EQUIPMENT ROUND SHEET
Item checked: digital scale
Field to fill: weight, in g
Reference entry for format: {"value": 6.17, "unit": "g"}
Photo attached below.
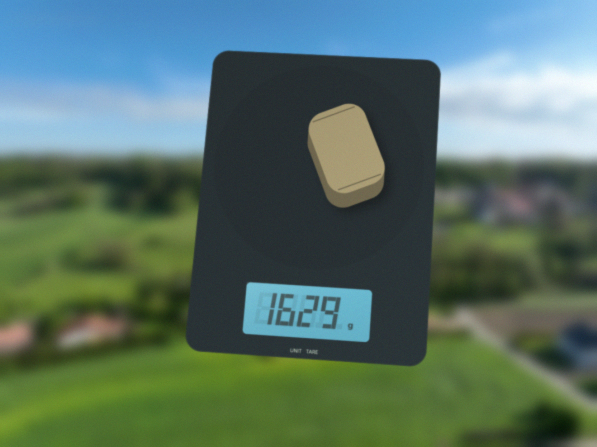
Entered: {"value": 1629, "unit": "g"}
